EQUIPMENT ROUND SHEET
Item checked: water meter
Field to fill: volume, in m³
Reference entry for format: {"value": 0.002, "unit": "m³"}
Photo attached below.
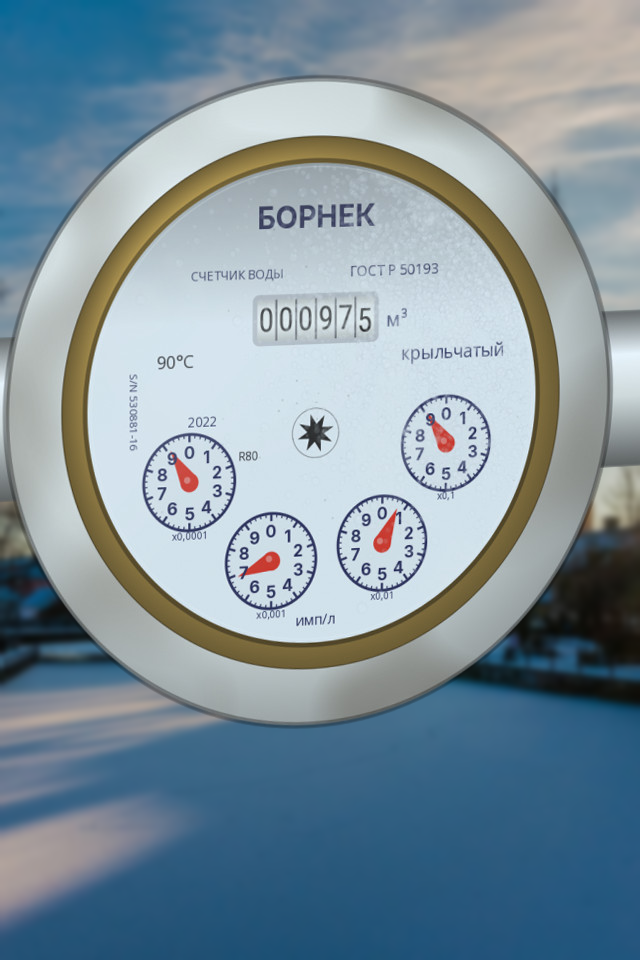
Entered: {"value": 974.9069, "unit": "m³"}
